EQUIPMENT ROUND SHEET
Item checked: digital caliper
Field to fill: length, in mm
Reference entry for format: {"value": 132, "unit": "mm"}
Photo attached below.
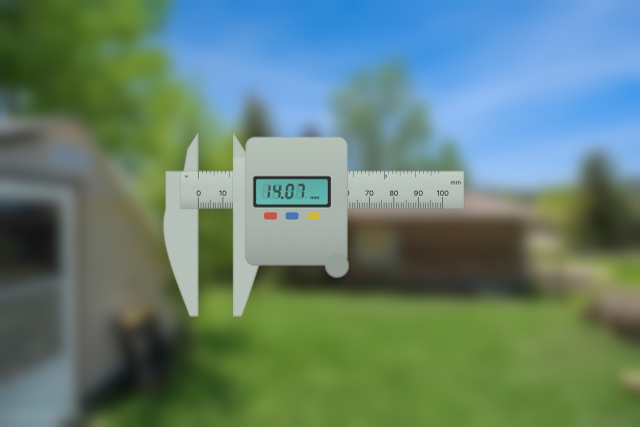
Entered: {"value": 14.07, "unit": "mm"}
